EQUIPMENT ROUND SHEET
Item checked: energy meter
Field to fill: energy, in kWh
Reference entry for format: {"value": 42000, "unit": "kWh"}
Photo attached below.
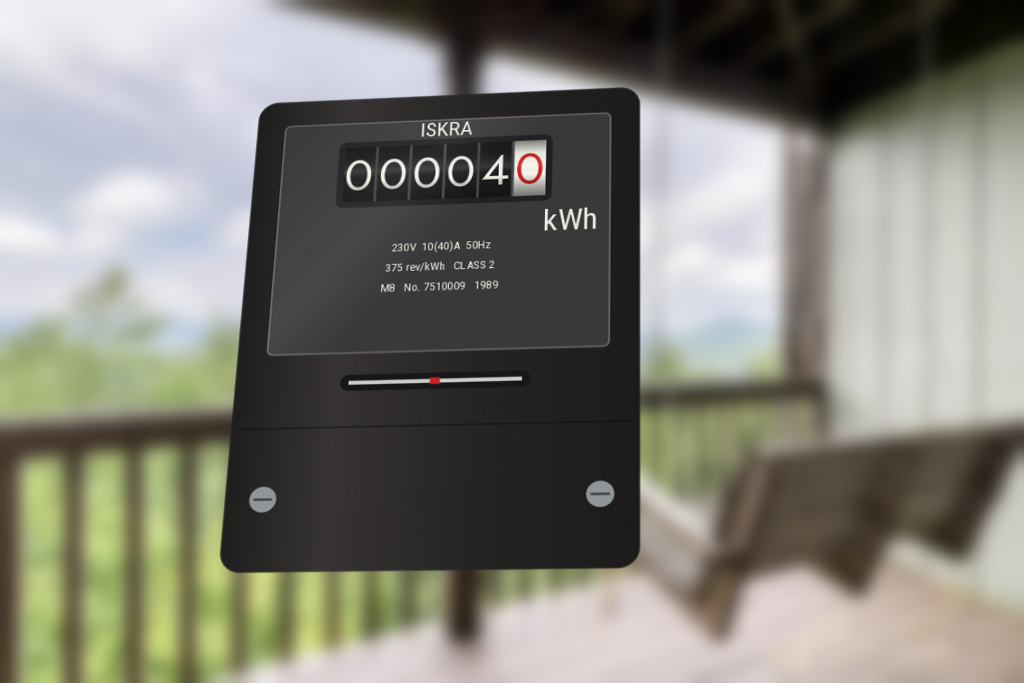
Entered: {"value": 4.0, "unit": "kWh"}
